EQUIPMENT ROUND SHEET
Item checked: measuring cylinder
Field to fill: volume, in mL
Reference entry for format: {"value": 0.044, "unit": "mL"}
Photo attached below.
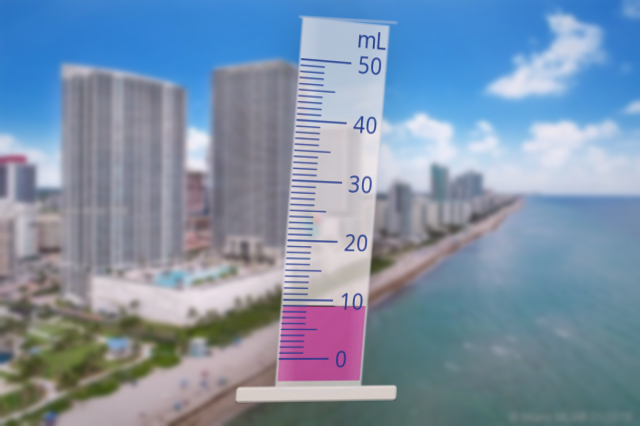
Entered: {"value": 9, "unit": "mL"}
